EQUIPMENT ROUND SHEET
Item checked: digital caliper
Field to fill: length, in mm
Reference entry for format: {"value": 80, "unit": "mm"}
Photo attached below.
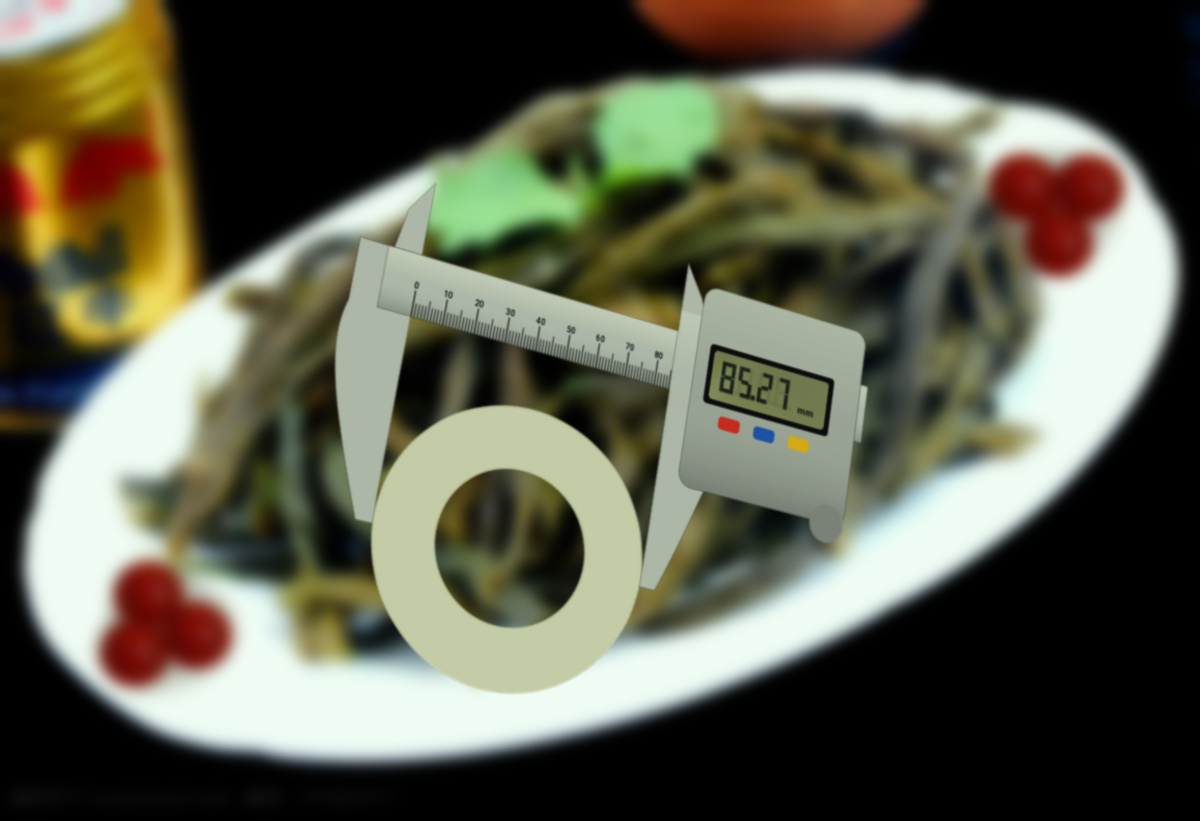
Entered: {"value": 85.27, "unit": "mm"}
